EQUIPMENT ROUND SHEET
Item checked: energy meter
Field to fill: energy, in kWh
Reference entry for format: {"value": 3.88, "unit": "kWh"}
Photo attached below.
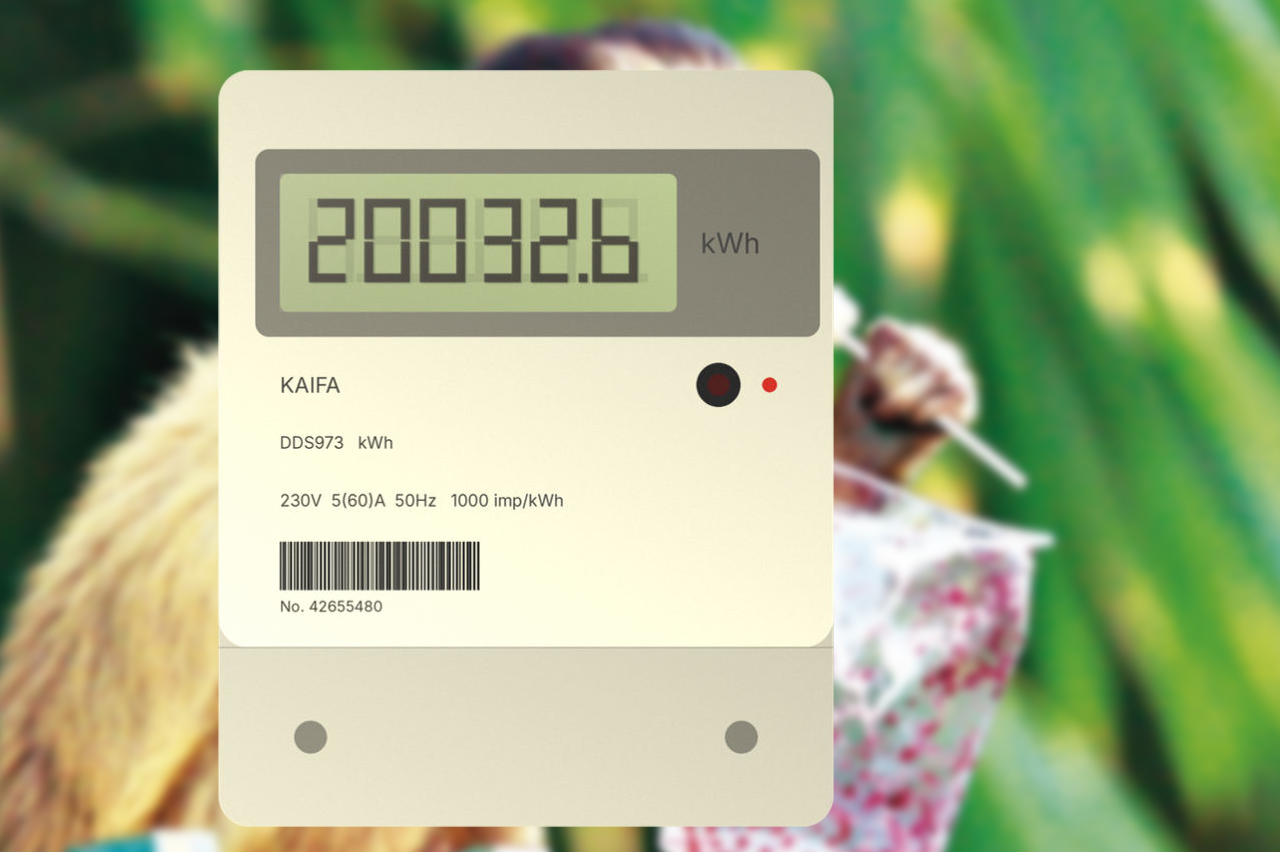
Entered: {"value": 20032.6, "unit": "kWh"}
